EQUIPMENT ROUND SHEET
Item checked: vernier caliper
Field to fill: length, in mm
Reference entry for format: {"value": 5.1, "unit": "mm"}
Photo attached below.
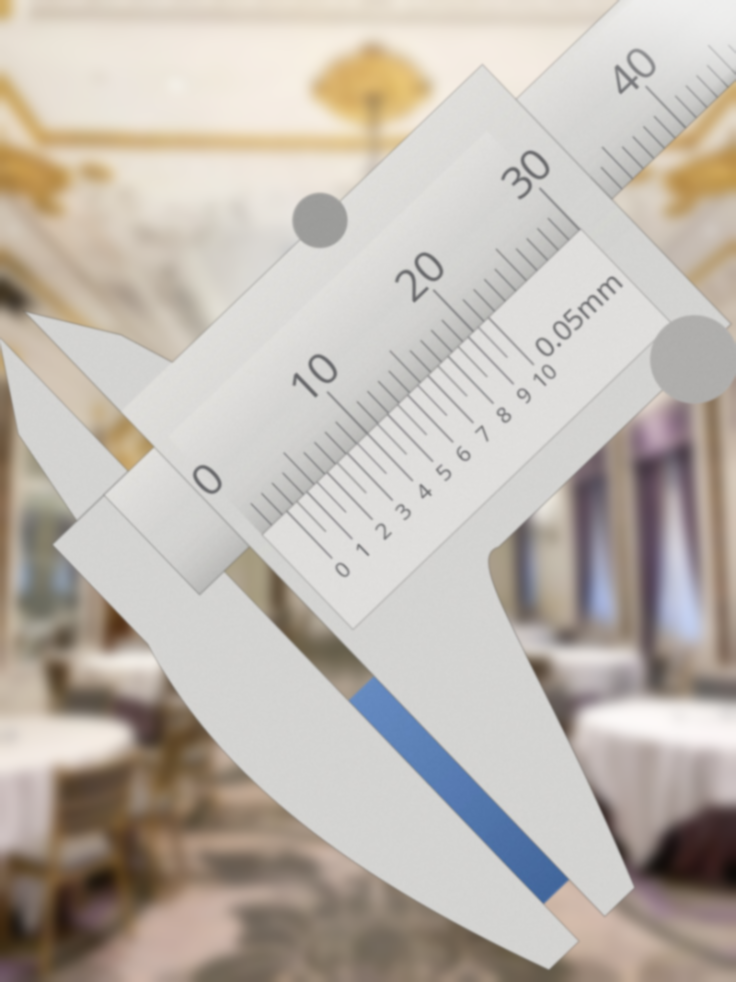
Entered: {"value": 2.4, "unit": "mm"}
